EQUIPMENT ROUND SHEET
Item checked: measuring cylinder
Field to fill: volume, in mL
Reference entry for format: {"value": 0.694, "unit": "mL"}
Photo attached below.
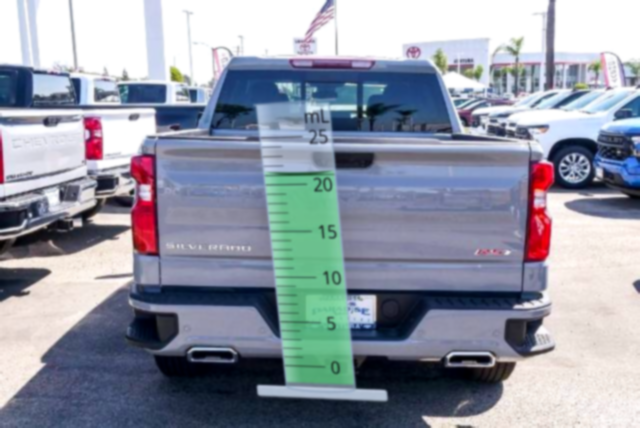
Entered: {"value": 21, "unit": "mL"}
